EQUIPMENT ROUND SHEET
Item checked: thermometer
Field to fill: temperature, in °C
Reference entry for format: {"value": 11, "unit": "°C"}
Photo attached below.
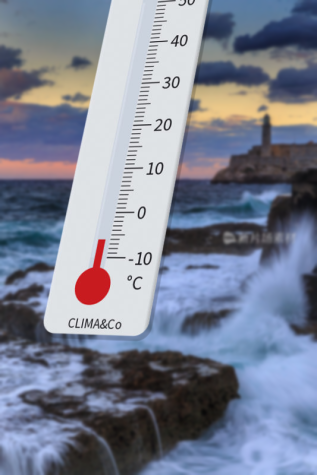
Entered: {"value": -6, "unit": "°C"}
